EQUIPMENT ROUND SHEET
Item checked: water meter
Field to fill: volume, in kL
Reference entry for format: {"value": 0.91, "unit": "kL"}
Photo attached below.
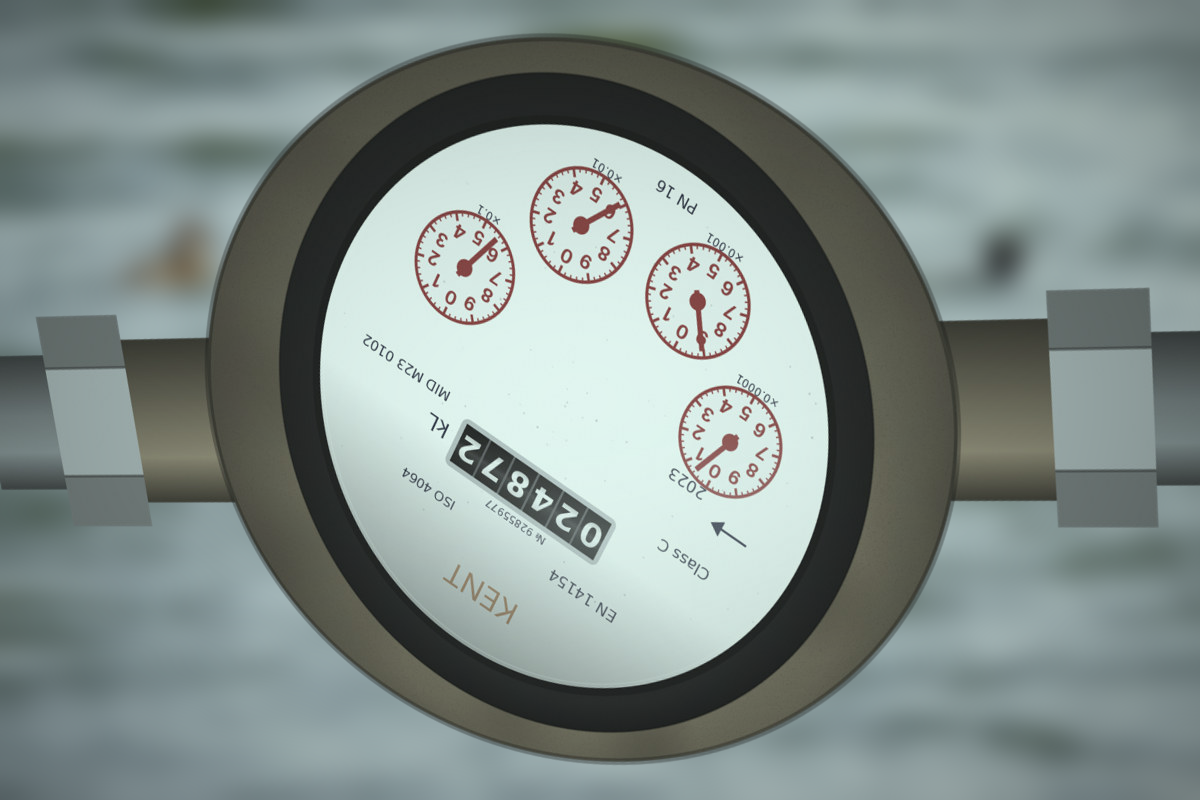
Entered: {"value": 24872.5590, "unit": "kL"}
